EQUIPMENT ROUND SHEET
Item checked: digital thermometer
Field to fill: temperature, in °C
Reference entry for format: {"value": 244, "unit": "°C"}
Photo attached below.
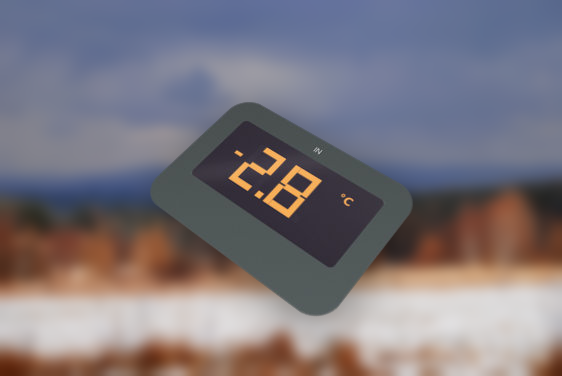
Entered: {"value": -2.8, "unit": "°C"}
